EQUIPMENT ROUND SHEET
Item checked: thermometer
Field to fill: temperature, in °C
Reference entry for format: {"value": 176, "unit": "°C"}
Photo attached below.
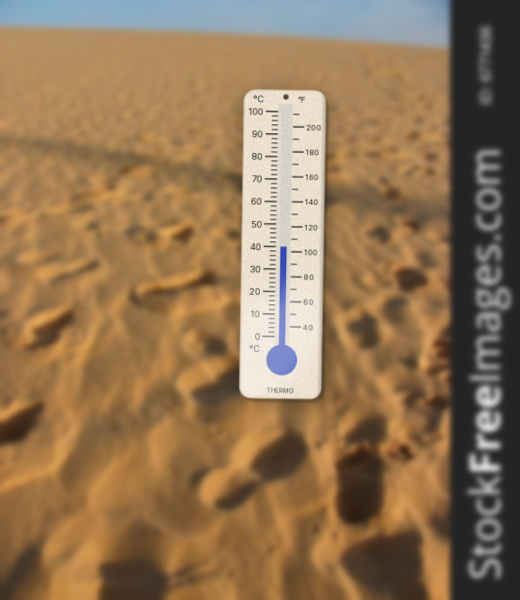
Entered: {"value": 40, "unit": "°C"}
